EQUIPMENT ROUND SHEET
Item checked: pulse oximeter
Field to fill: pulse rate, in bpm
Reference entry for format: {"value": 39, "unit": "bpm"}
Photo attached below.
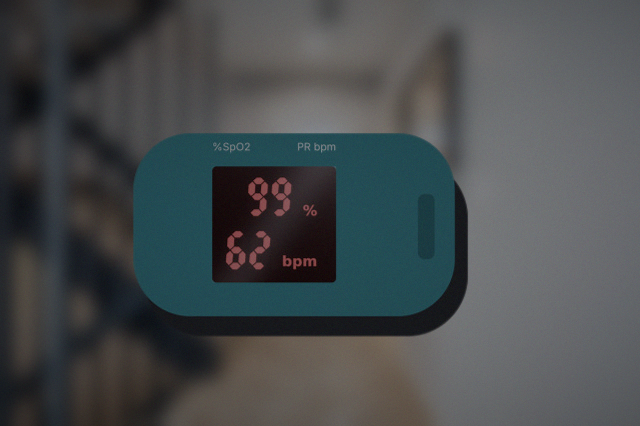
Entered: {"value": 62, "unit": "bpm"}
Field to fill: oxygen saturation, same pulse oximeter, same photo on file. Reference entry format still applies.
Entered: {"value": 99, "unit": "%"}
